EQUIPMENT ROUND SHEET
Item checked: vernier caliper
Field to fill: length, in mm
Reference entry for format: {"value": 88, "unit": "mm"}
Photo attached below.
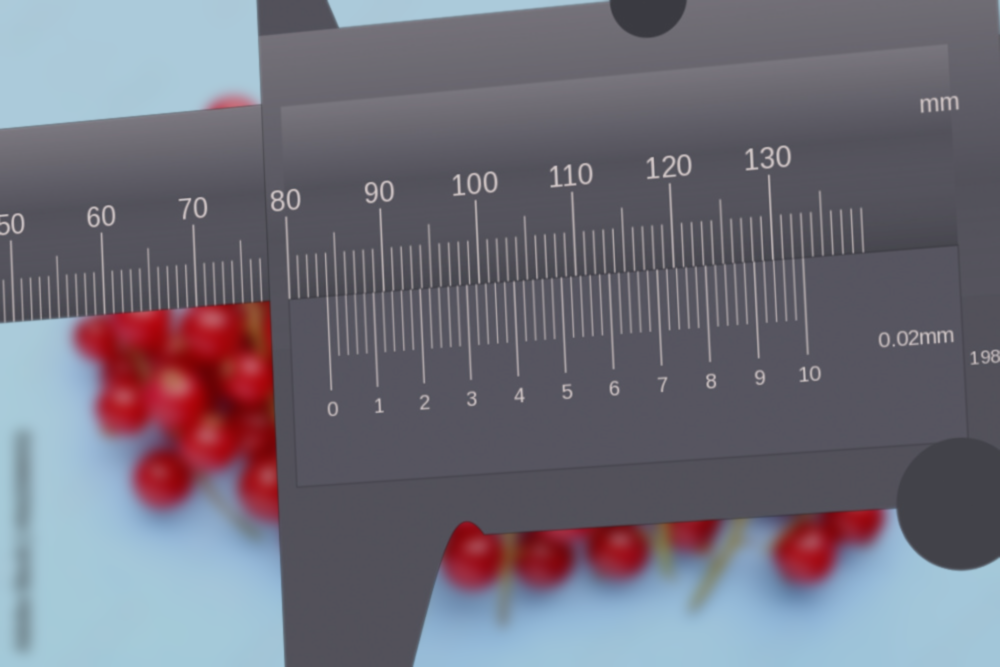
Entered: {"value": 84.0, "unit": "mm"}
